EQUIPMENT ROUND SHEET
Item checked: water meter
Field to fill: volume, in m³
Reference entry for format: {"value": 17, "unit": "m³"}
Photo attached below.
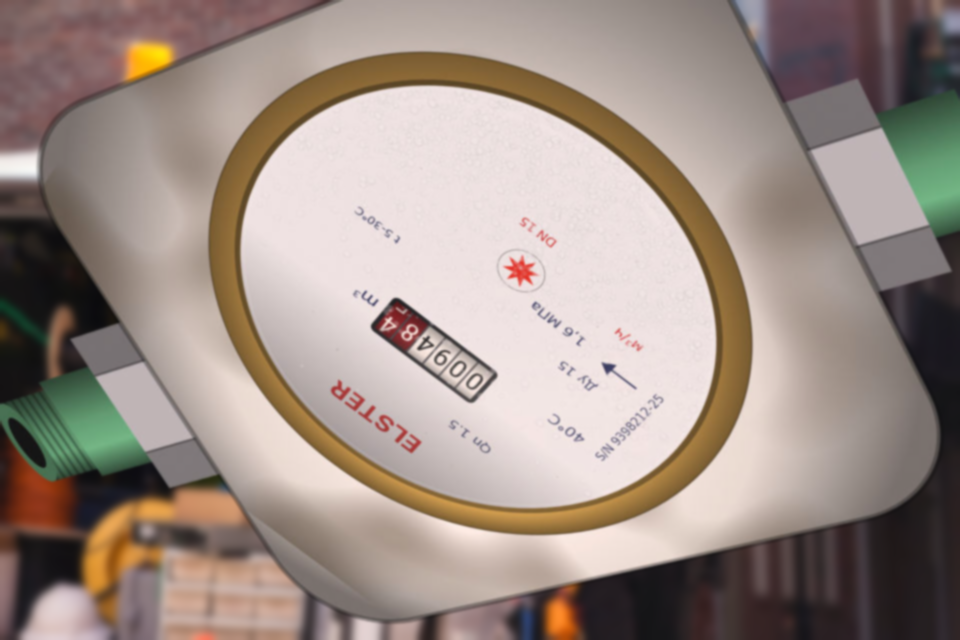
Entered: {"value": 94.84, "unit": "m³"}
